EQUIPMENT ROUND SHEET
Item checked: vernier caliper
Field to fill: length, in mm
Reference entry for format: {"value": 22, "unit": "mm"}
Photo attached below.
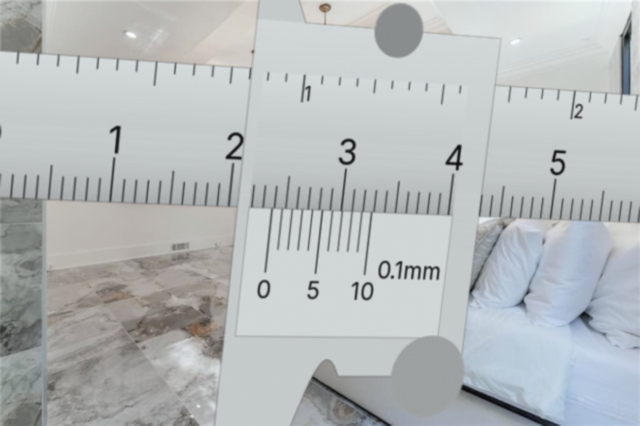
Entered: {"value": 23.8, "unit": "mm"}
